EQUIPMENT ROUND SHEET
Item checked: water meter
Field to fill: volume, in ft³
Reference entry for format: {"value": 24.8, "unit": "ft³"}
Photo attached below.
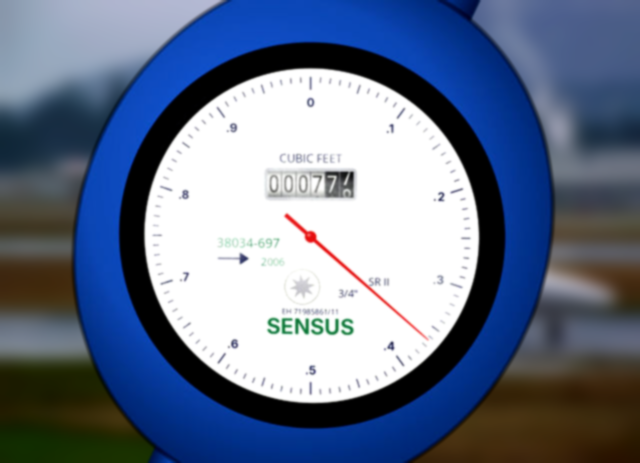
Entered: {"value": 777.36, "unit": "ft³"}
